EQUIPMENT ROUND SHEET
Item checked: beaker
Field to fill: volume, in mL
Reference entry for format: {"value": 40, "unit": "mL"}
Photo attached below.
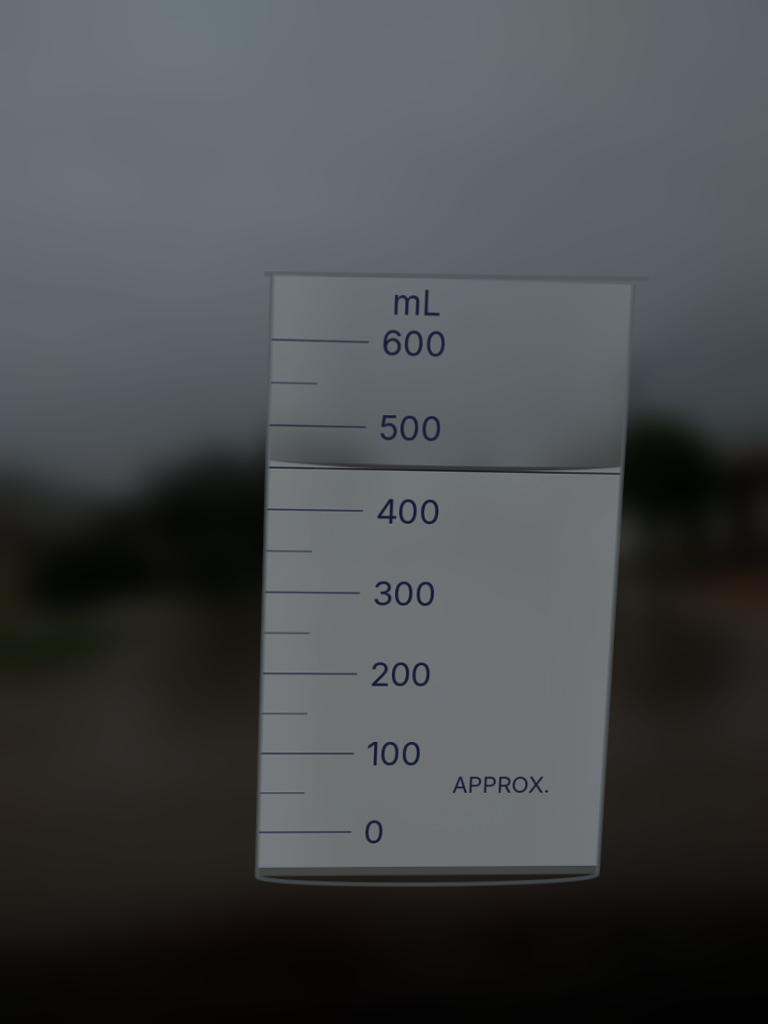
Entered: {"value": 450, "unit": "mL"}
